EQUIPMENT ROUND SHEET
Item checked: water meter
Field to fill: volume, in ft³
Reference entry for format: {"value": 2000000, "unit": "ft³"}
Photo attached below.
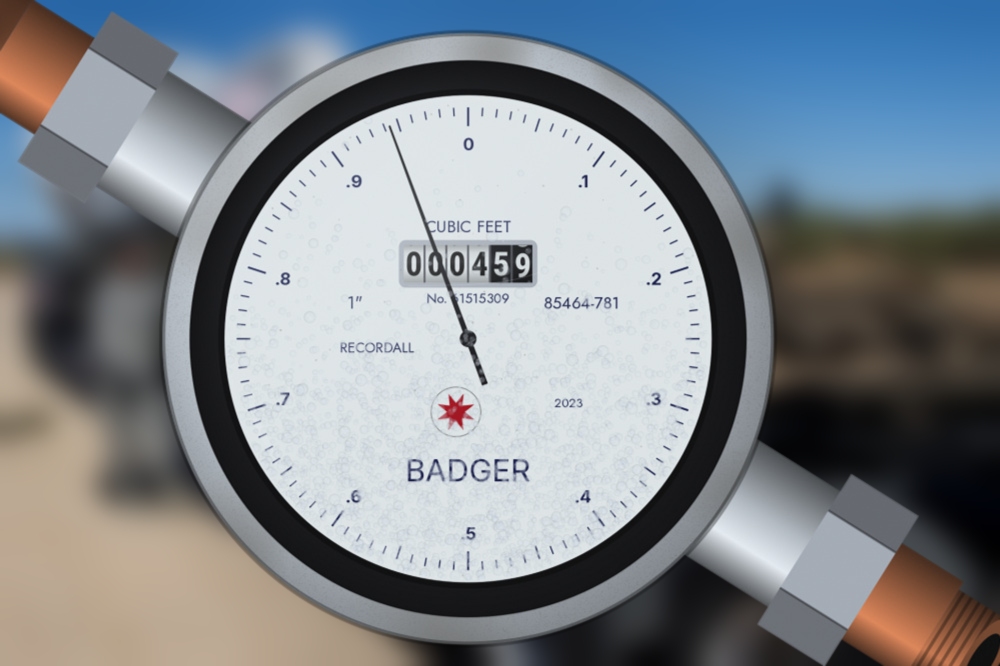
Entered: {"value": 458.94, "unit": "ft³"}
